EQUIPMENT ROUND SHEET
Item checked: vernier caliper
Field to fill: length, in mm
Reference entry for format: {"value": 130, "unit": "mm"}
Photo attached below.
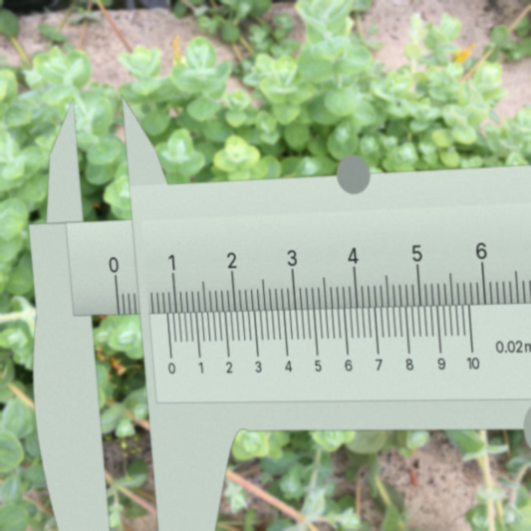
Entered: {"value": 8.5, "unit": "mm"}
